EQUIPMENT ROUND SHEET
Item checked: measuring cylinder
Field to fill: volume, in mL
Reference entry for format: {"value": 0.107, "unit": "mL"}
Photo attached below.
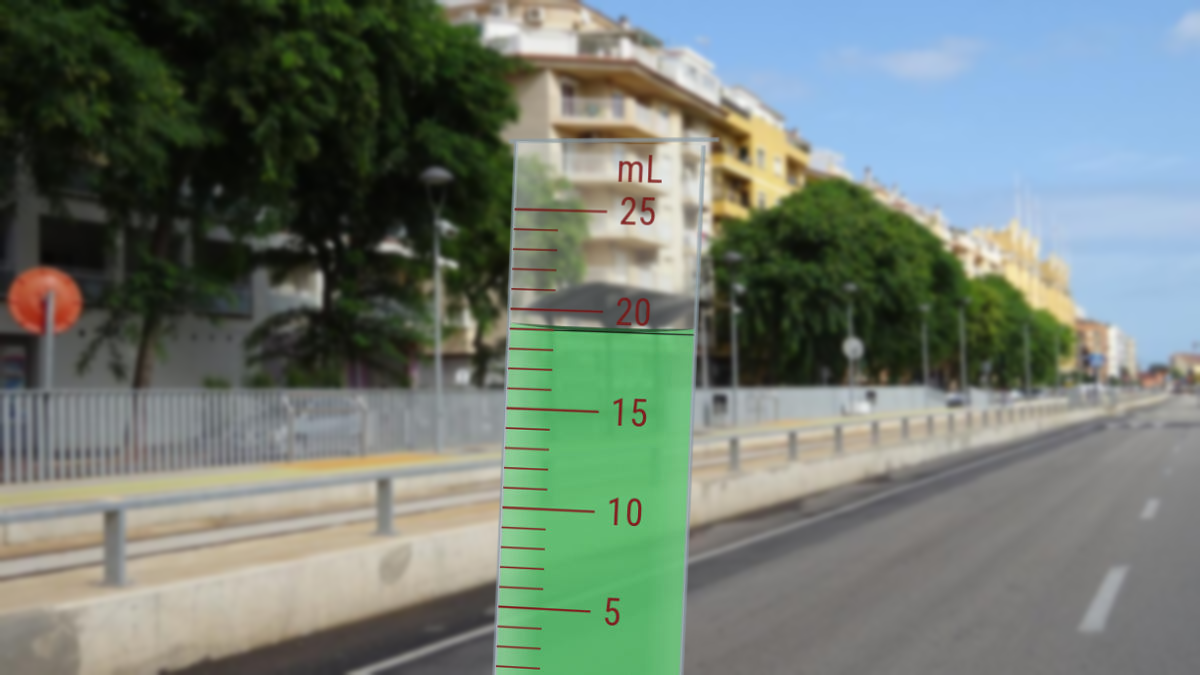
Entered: {"value": 19, "unit": "mL"}
